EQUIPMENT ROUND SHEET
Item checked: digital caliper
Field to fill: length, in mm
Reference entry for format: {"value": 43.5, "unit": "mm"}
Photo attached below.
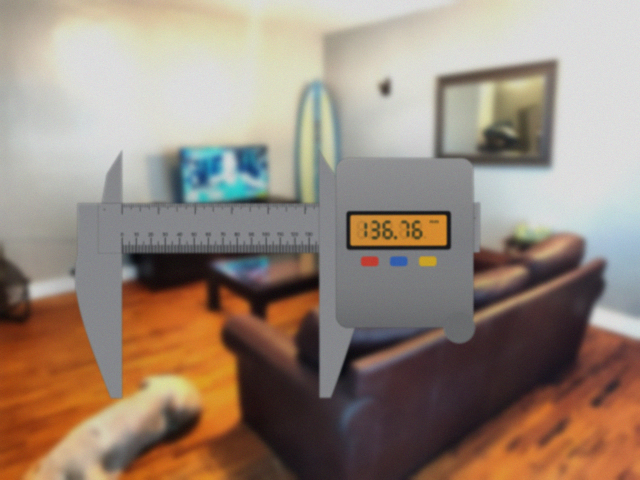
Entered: {"value": 136.76, "unit": "mm"}
